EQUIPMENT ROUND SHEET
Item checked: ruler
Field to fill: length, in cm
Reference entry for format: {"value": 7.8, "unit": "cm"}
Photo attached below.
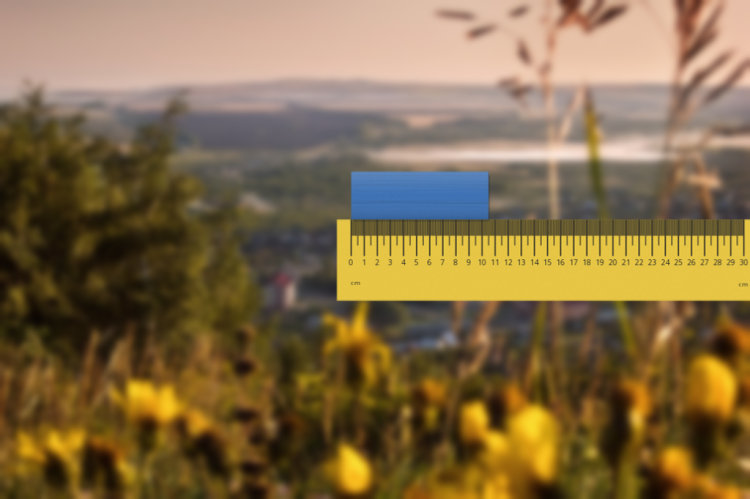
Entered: {"value": 10.5, "unit": "cm"}
